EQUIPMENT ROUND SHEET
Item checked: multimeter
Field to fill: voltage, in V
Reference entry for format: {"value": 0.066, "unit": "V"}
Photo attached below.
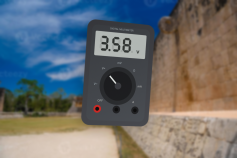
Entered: {"value": 3.58, "unit": "V"}
